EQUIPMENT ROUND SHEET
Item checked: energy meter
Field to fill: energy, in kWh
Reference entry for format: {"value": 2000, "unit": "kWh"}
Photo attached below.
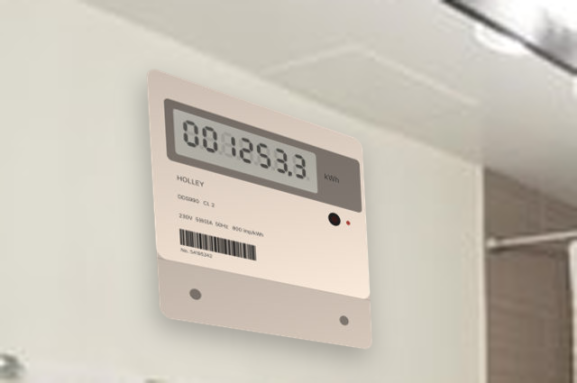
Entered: {"value": 1253.3, "unit": "kWh"}
